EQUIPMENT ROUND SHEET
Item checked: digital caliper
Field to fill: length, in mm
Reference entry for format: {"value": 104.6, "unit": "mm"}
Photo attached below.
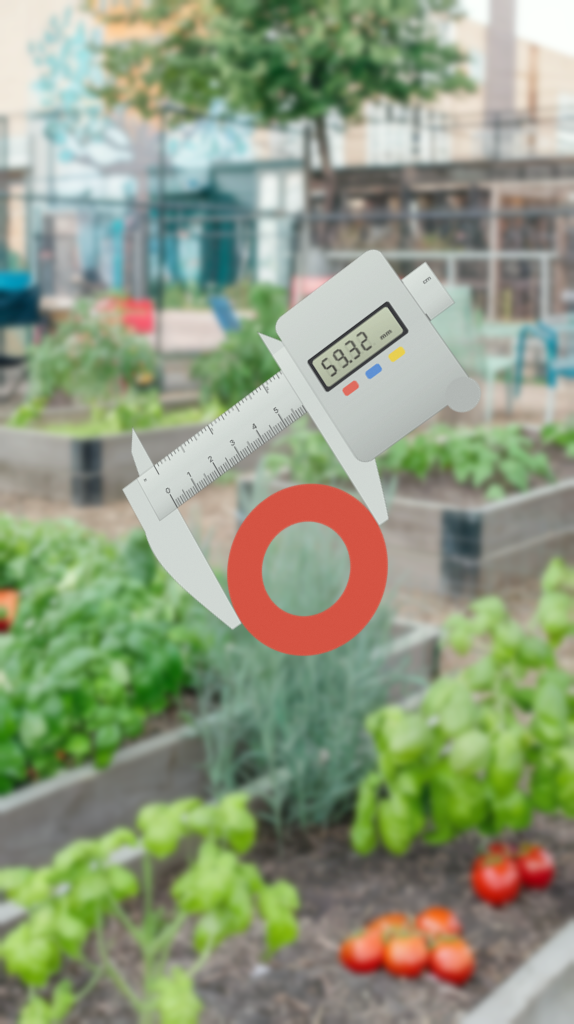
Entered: {"value": 59.32, "unit": "mm"}
